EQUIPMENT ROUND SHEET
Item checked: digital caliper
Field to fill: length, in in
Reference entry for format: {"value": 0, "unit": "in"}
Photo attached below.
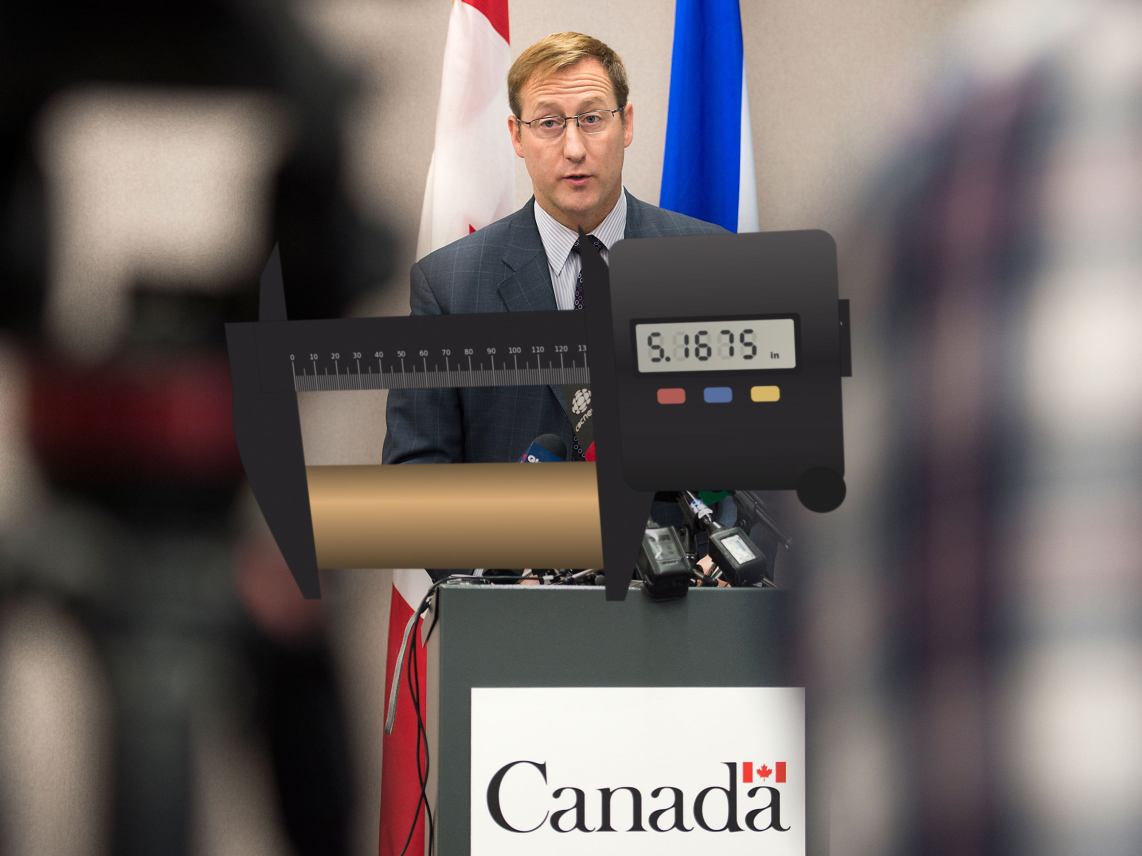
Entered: {"value": 5.1675, "unit": "in"}
